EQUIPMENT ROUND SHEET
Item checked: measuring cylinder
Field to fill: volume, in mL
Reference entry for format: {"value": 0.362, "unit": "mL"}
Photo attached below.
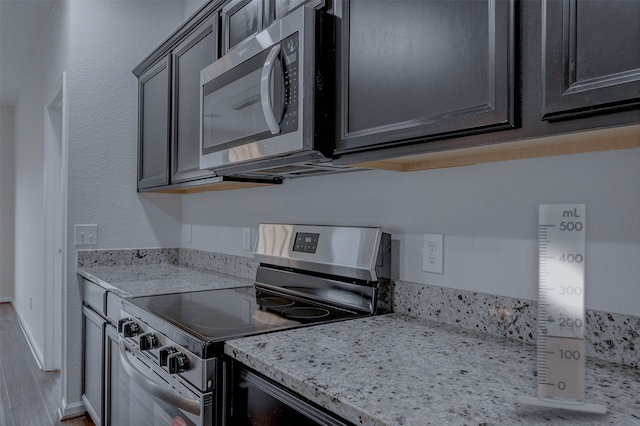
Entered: {"value": 150, "unit": "mL"}
